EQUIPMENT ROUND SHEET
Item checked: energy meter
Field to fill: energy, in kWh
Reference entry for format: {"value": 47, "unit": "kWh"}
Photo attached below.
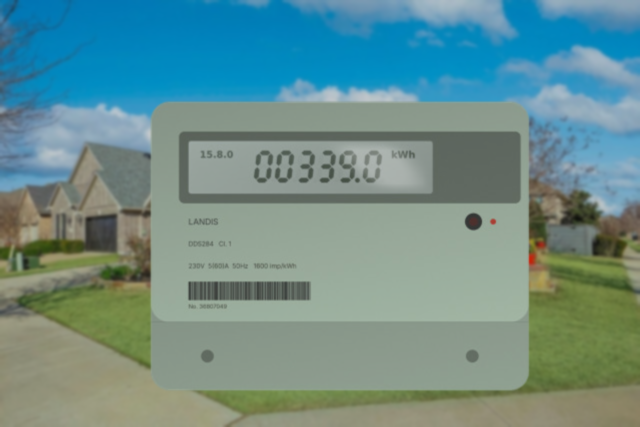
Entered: {"value": 339.0, "unit": "kWh"}
